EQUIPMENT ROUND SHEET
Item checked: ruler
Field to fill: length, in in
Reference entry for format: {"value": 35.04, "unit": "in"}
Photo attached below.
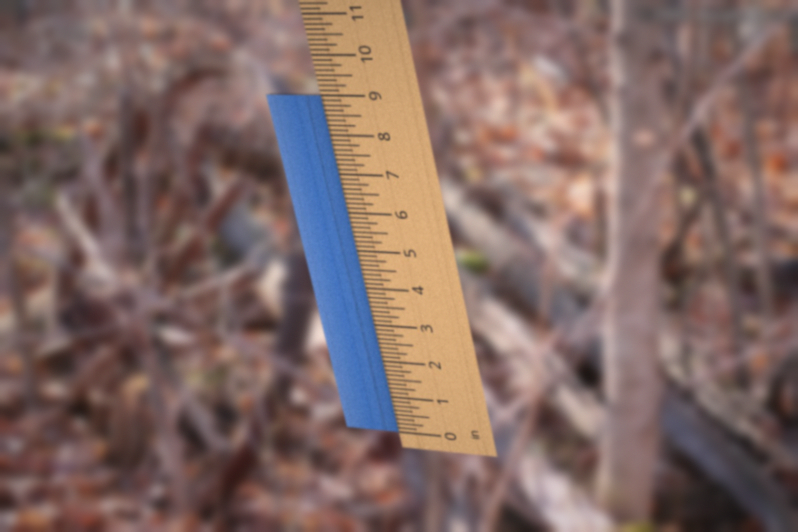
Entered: {"value": 9, "unit": "in"}
